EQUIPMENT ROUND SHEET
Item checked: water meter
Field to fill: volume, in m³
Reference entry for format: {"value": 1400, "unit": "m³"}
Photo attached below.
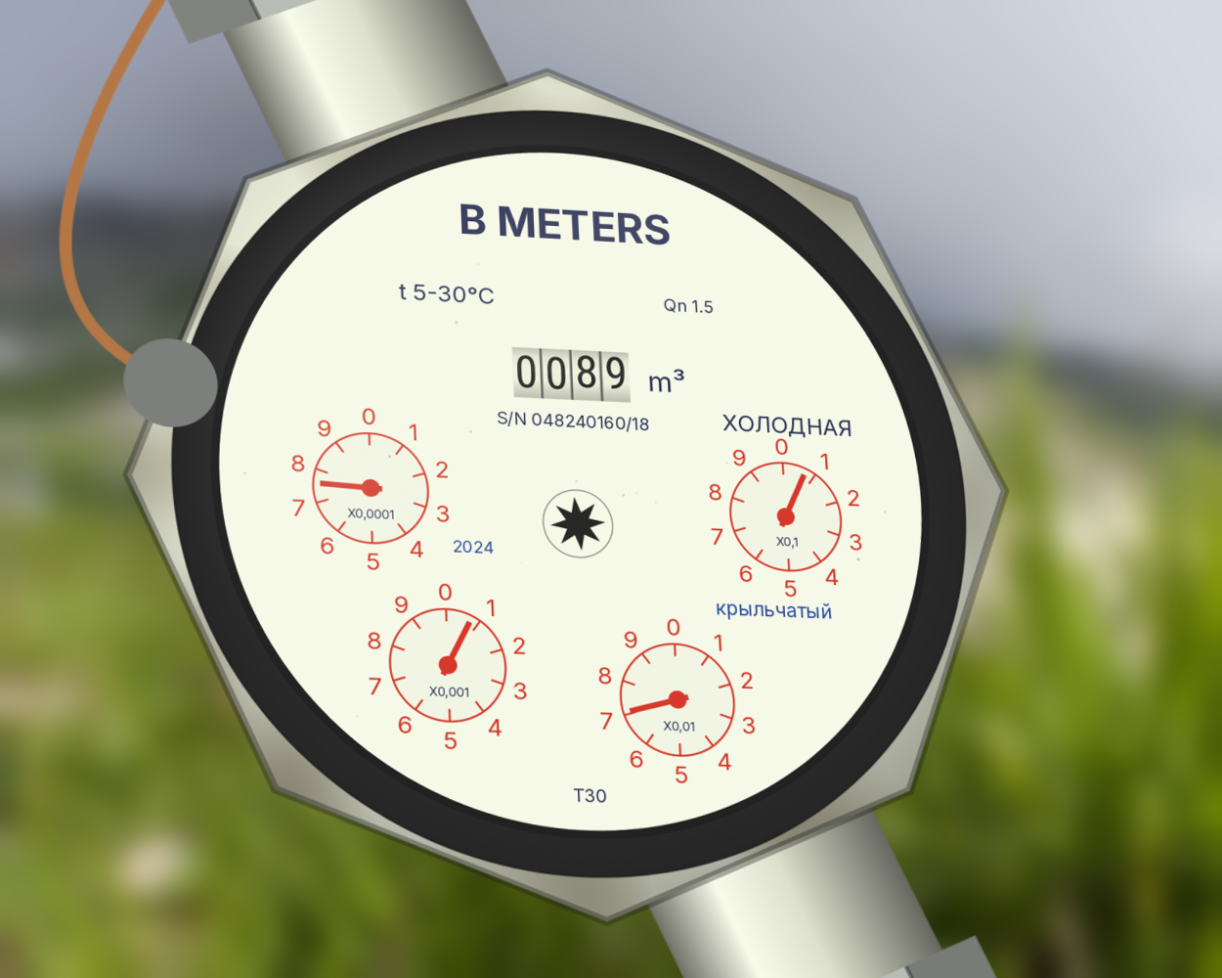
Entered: {"value": 89.0707, "unit": "m³"}
